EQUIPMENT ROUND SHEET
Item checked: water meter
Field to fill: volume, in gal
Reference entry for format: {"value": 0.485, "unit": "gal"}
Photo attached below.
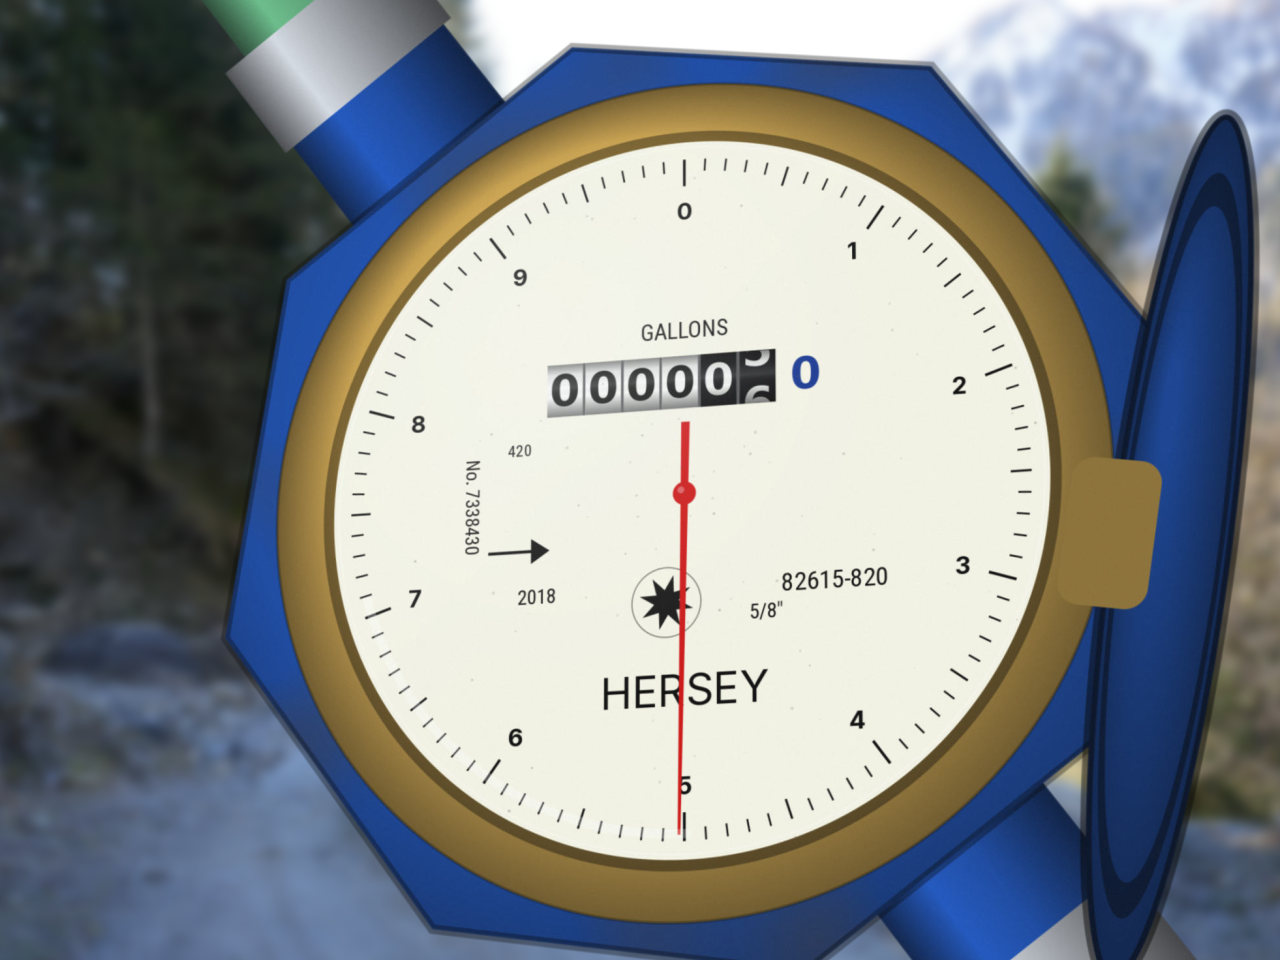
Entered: {"value": 55.0, "unit": "gal"}
